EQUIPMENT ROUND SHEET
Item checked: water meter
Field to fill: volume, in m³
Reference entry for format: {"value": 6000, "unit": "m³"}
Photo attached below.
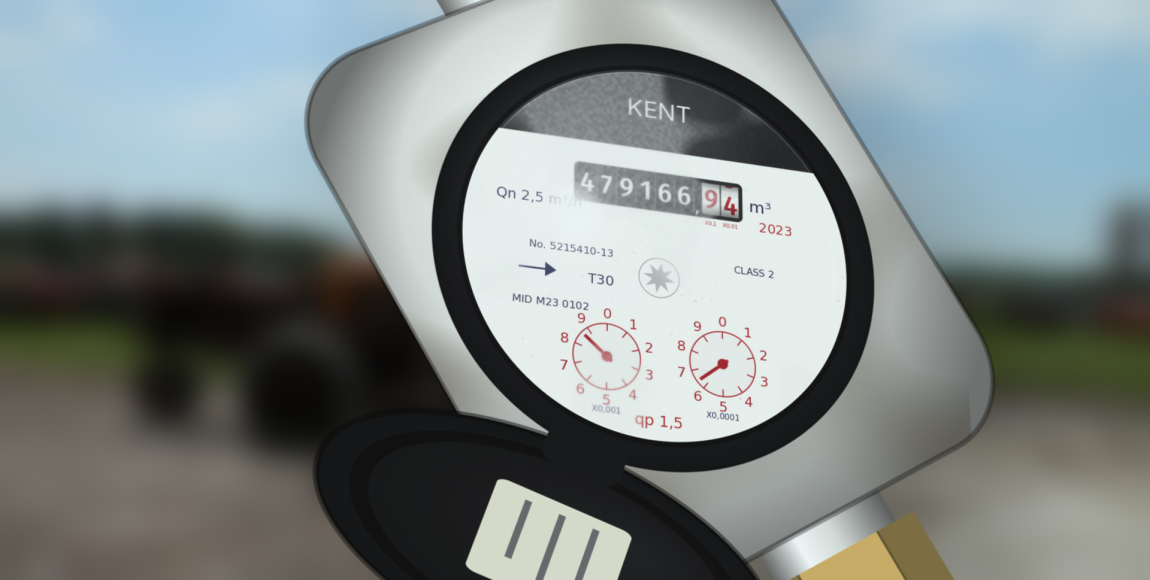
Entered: {"value": 479166.9386, "unit": "m³"}
